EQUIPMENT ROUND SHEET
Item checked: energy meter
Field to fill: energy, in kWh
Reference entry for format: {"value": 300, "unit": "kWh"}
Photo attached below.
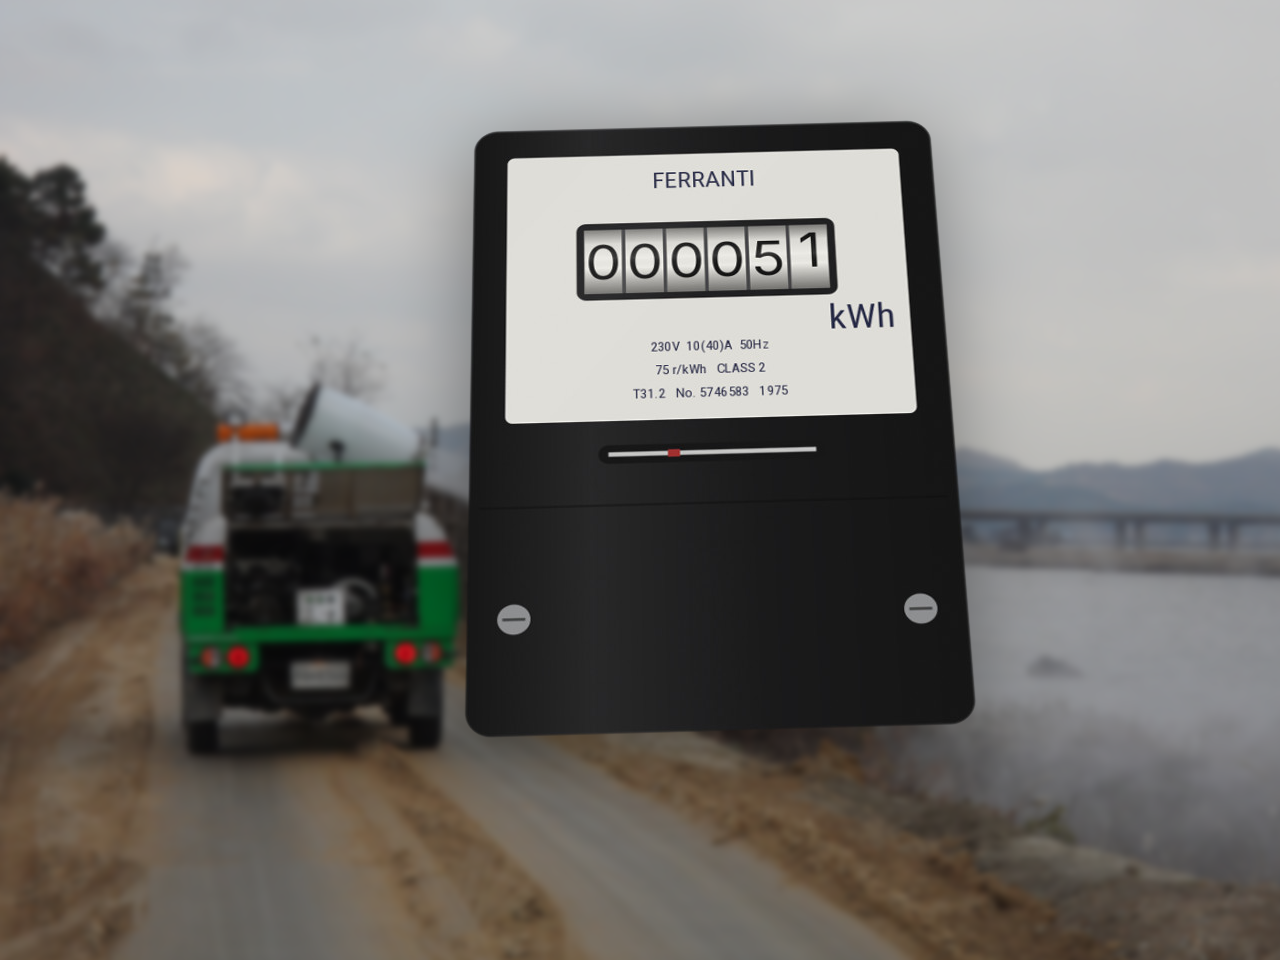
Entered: {"value": 51, "unit": "kWh"}
